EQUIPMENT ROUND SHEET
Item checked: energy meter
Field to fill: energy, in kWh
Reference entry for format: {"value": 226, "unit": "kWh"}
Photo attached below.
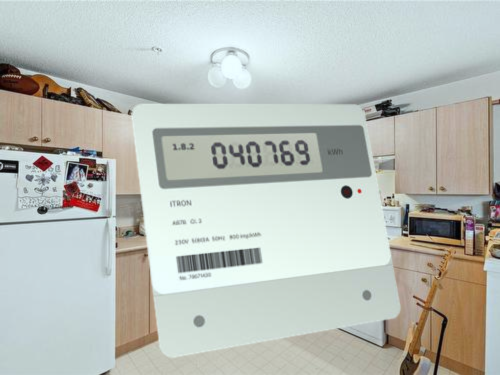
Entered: {"value": 40769, "unit": "kWh"}
